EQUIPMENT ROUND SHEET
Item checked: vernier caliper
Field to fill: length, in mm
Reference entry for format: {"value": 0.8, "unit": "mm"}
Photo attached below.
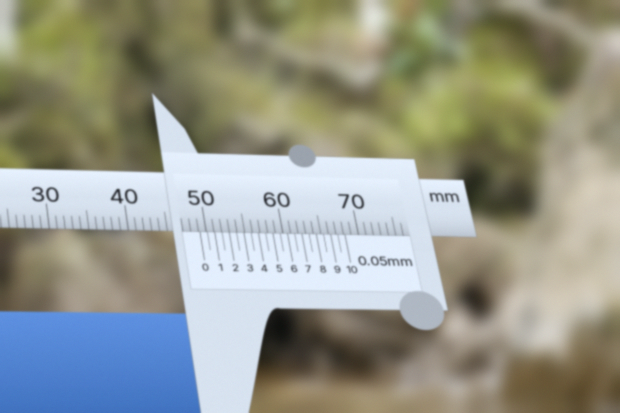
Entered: {"value": 49.2, "unit": "mm"}
